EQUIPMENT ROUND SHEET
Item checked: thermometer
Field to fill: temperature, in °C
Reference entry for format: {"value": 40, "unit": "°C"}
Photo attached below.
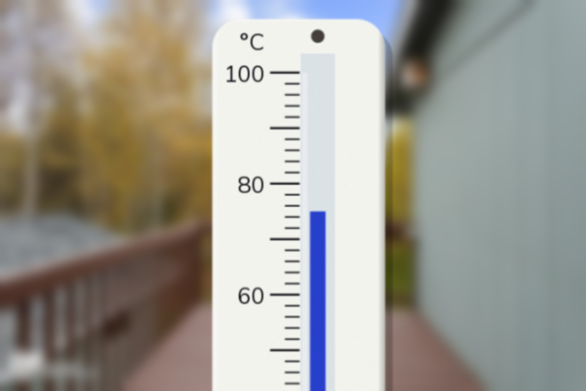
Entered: {"value": 75, "unit": "°C"}
